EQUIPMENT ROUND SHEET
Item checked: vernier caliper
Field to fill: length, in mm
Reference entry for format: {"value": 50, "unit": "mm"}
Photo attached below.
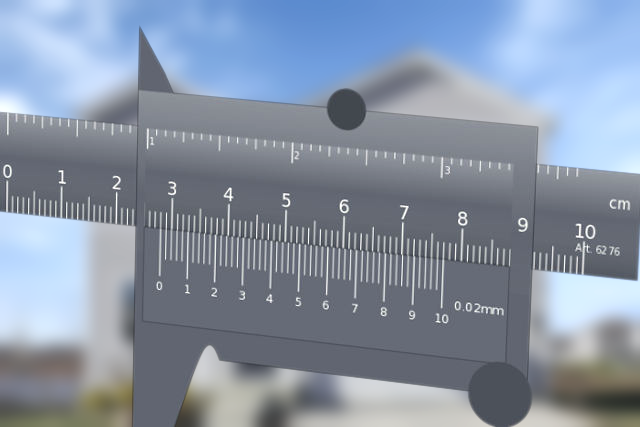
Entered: {"value": 28.0, "unit": "mm"}
